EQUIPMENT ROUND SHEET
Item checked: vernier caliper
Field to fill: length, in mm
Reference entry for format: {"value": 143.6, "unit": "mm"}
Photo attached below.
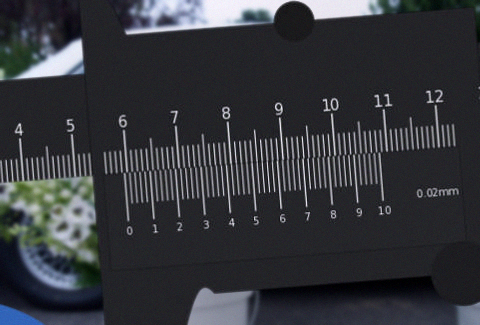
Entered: {"value": 59.5, "unit": "mm"}
